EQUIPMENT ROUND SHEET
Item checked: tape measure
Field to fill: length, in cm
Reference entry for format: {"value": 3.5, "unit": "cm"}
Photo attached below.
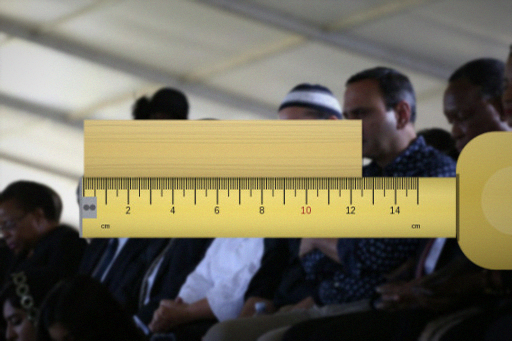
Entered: {"value": 12.5, "unit": "cm"}
